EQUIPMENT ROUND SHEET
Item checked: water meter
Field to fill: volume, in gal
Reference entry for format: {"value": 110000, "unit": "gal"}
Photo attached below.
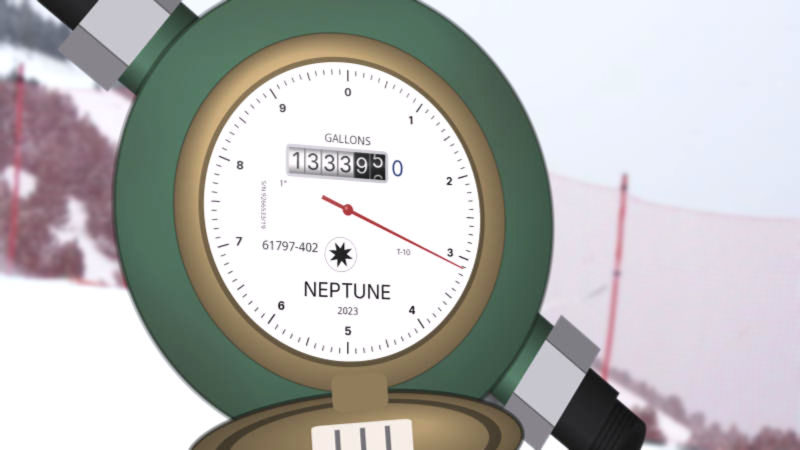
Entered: {"value": 1333953.1, "unit": "gal"}
